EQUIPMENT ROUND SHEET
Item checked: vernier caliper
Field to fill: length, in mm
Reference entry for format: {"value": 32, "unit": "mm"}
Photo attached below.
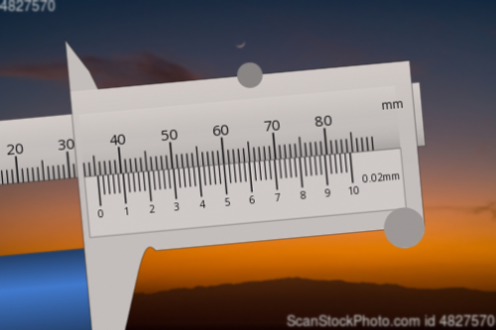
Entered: {"value": 35.5, "unit": "mm"}
